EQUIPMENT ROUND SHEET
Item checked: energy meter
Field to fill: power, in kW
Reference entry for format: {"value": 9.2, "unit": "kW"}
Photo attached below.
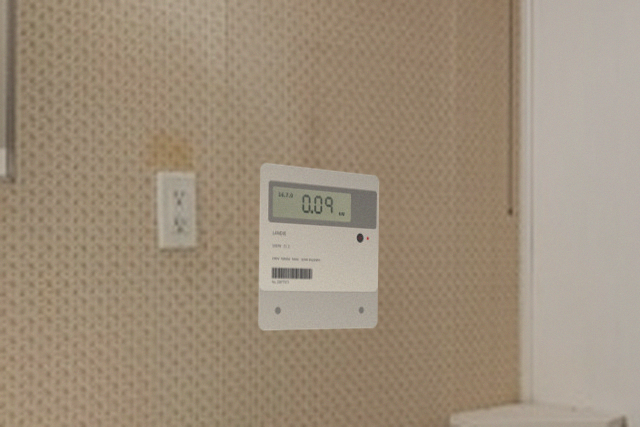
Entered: {"value": 0.09, "unit": "kW"}
